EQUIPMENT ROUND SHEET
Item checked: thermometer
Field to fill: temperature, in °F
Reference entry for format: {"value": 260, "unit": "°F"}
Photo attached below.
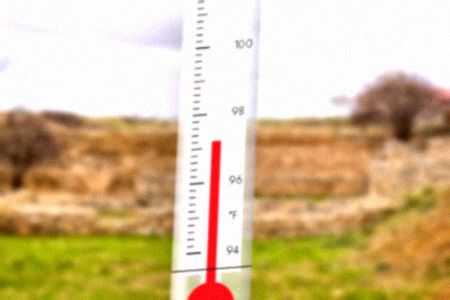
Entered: {"value": 97.2, "unit": "°F"}
